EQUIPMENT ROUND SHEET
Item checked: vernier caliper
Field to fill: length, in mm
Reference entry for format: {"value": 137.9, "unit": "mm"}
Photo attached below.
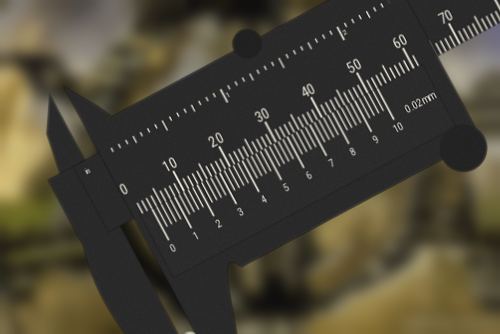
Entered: {"value": 3.0, "unit": "mm"}
